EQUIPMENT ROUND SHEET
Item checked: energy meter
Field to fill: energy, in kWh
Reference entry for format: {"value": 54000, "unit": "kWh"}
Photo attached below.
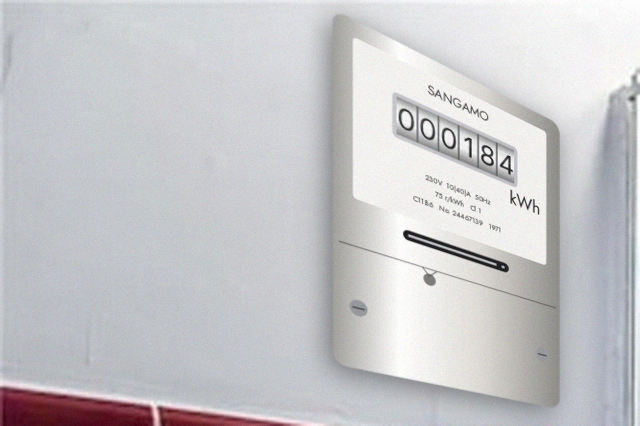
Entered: {"value": 184, "unit": "kWh"}
